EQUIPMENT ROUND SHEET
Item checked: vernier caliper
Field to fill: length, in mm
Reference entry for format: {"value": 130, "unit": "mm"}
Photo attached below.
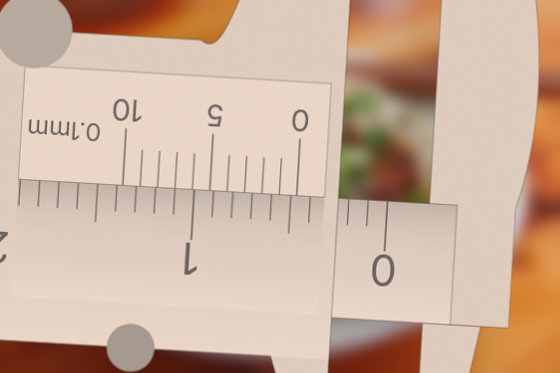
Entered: {"value": 4.7, "unit": "mm"}
